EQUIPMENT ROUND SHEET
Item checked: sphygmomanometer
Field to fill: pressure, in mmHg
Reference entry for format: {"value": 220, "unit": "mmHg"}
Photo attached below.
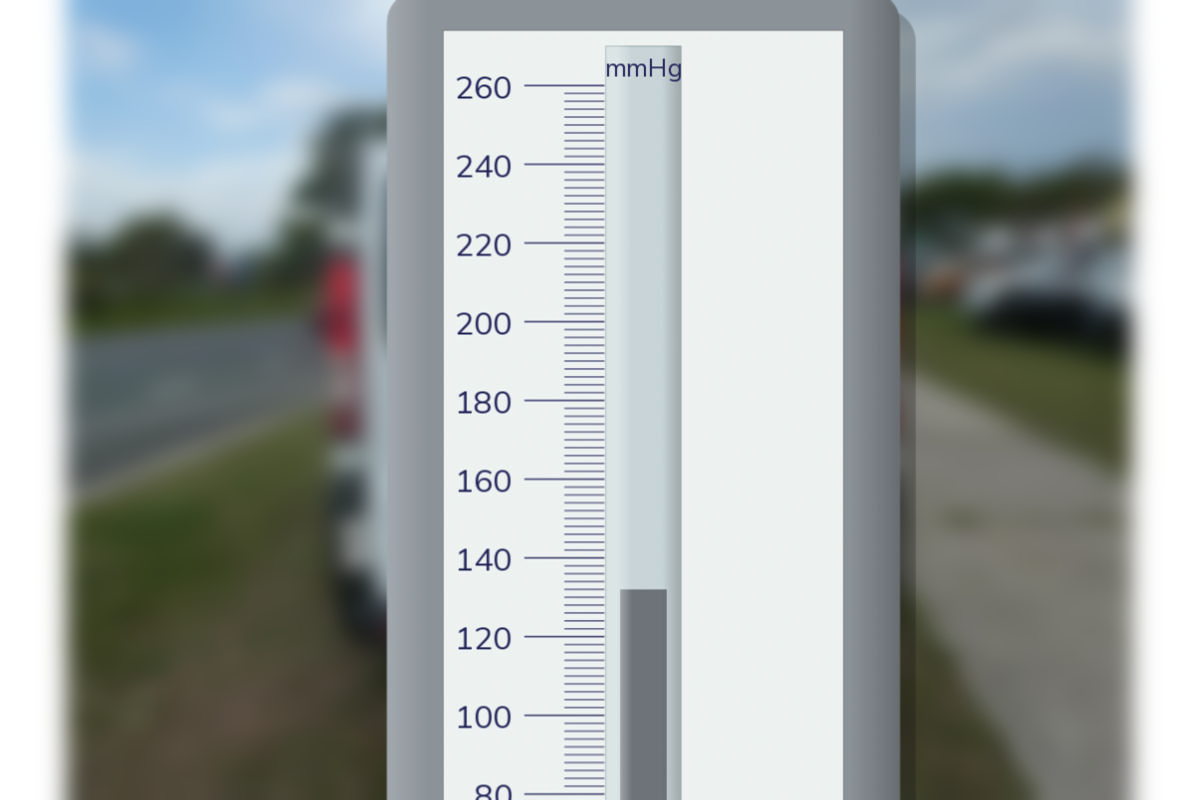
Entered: {"value": 132, "unit": "mmHg"}
